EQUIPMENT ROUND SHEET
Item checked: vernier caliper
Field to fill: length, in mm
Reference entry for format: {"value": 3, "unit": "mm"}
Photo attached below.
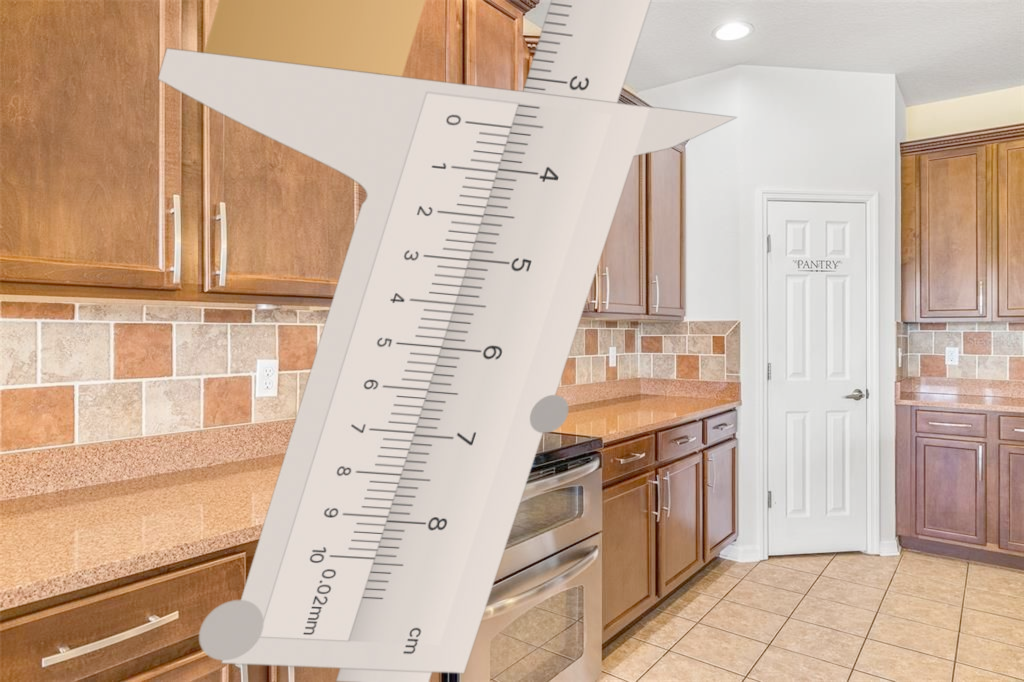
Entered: {"value": 35.4, "unit": "mm"}
